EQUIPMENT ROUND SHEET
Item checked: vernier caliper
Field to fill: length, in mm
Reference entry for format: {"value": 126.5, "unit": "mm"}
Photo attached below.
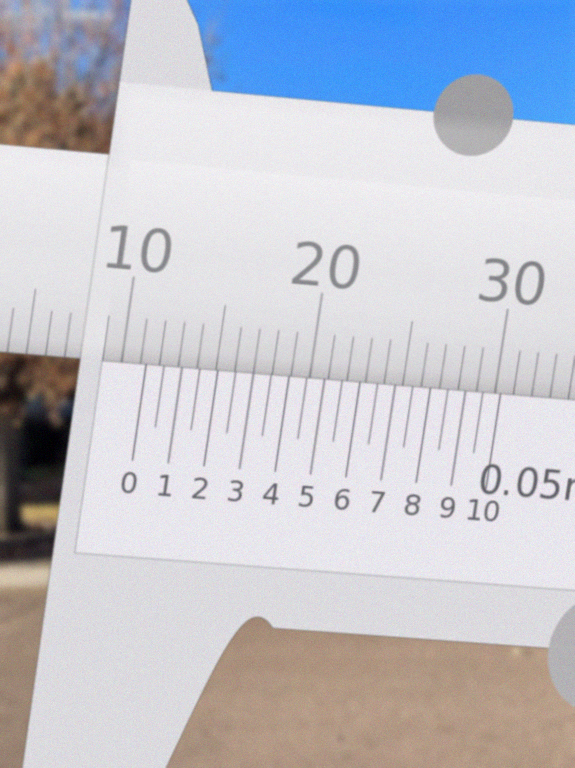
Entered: {"value": 11.3, "unit": "mm"}
